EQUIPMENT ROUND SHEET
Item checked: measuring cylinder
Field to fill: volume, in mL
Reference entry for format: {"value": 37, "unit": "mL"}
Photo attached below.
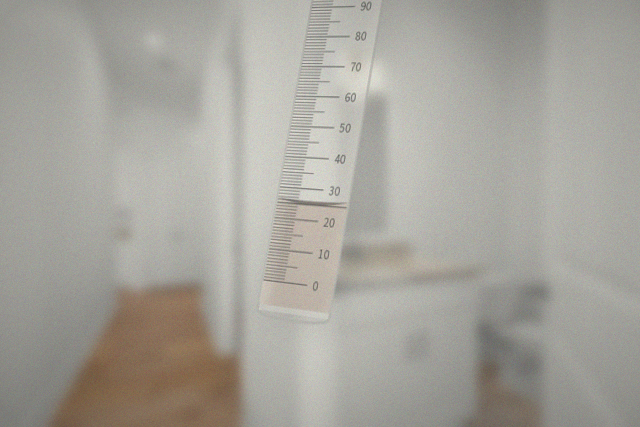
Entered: {"value": 25, "unit": "mL"}
